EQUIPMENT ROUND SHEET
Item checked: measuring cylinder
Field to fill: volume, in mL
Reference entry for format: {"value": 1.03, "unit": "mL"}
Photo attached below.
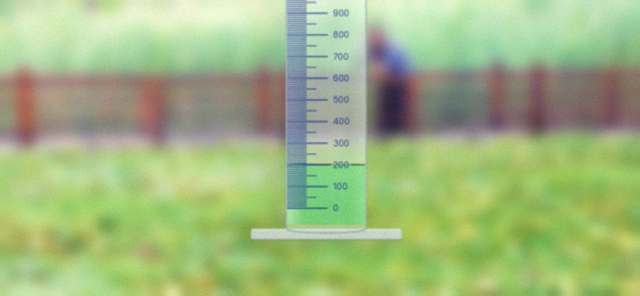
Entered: {"value": 200, "unit": "mL"}
